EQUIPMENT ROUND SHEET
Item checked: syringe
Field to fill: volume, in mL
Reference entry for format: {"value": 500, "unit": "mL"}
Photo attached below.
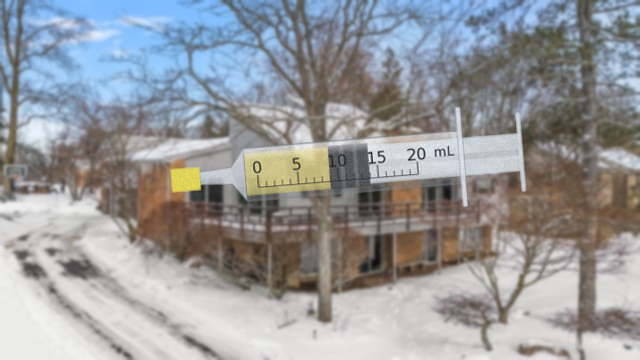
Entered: {"value": 9, "unit": "mL"}
